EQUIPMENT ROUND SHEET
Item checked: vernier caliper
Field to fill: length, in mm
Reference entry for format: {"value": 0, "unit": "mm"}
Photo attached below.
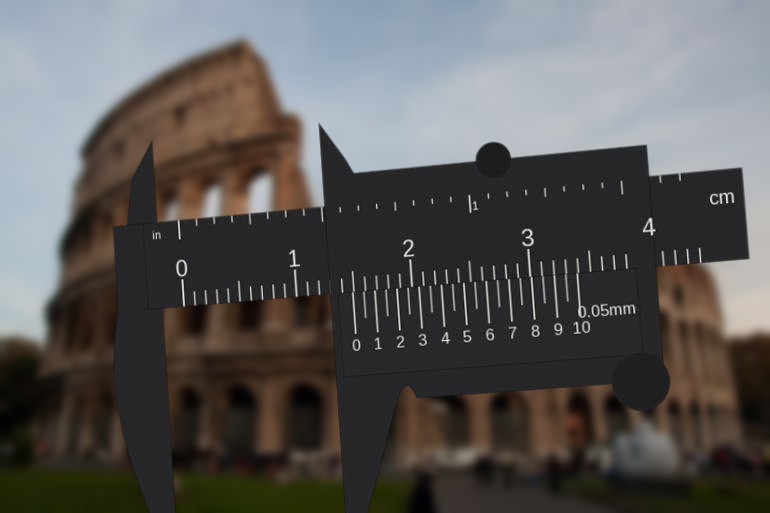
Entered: {"value": 14.9, "unit": "mm"}
